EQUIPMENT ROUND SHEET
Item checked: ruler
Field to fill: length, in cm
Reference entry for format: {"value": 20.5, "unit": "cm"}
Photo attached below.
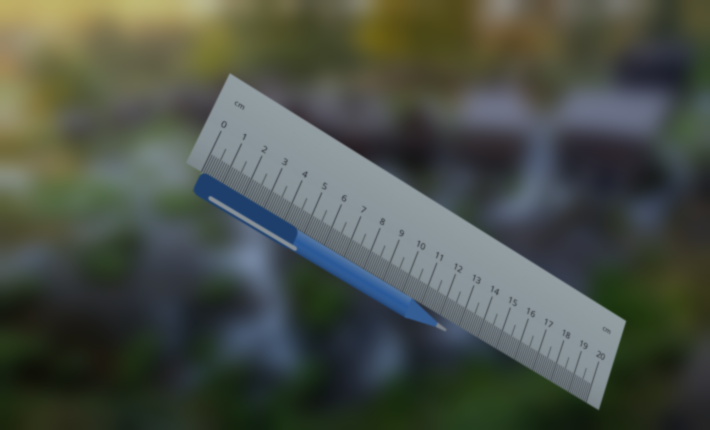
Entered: {"value": 12.5, "unit": "cm"}
